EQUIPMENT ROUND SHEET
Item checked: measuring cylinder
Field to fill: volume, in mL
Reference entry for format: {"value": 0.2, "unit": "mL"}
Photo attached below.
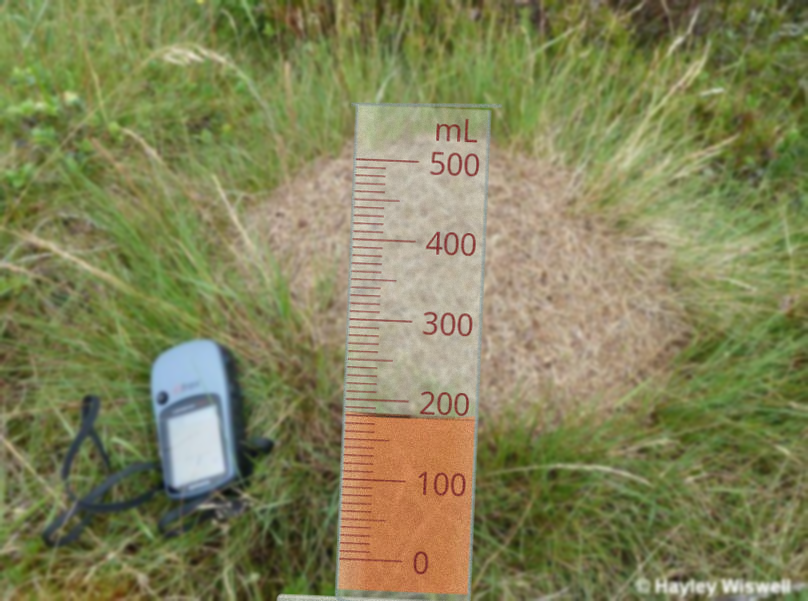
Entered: {"value": 180, "unit": "mL"}
